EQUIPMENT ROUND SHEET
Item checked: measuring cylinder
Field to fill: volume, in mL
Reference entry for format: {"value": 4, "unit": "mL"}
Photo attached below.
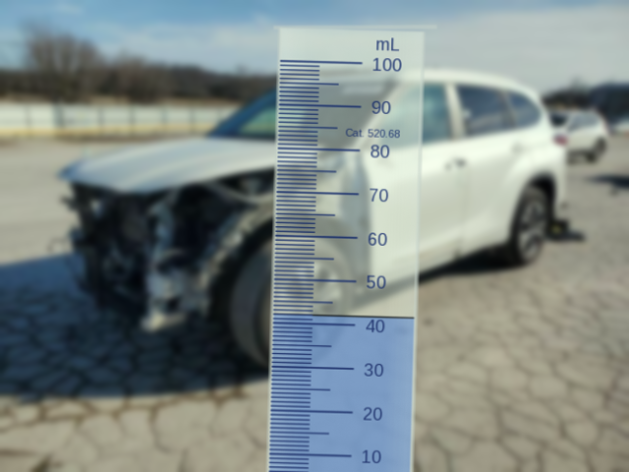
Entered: {"value": 42, "unit": "mL"}
